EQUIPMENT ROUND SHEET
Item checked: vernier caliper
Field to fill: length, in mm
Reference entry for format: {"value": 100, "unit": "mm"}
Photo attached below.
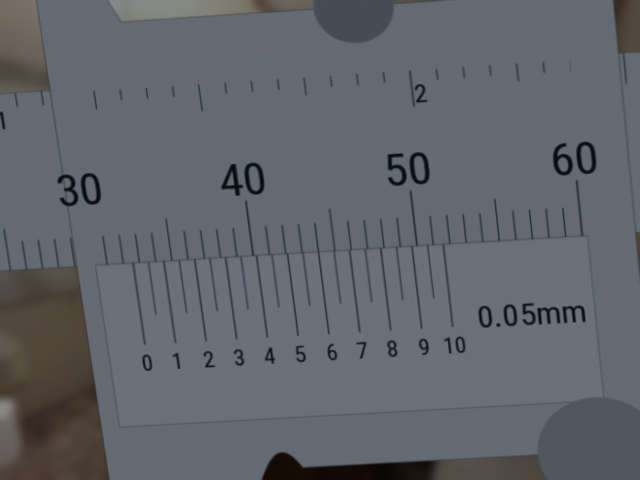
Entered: {"value": 32.6, "unit": "mm"}
